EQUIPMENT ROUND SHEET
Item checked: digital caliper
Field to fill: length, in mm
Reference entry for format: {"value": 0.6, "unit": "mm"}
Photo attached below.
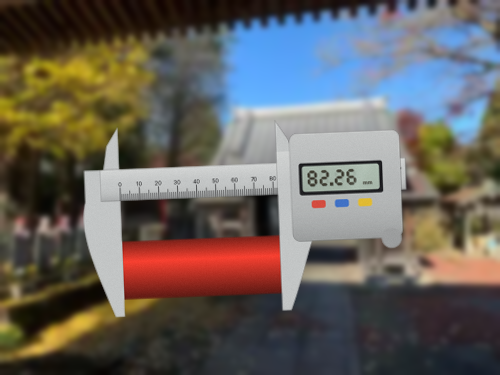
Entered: {"value": 82.26, "unit": "mm"}
